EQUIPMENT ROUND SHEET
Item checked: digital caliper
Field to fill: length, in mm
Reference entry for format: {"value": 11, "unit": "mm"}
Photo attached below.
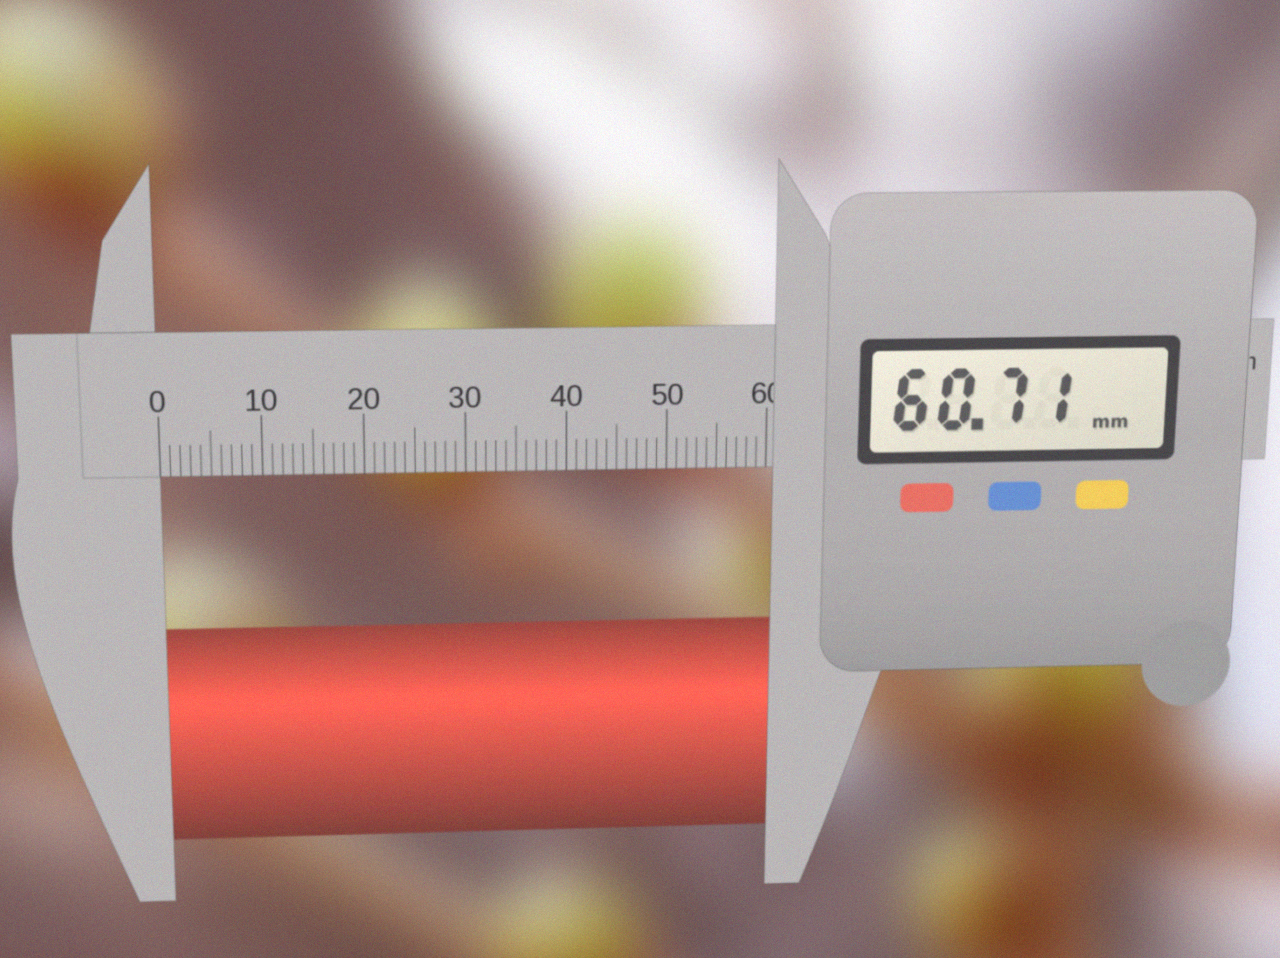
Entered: {"value": 60.71, "unit": "mm"}
